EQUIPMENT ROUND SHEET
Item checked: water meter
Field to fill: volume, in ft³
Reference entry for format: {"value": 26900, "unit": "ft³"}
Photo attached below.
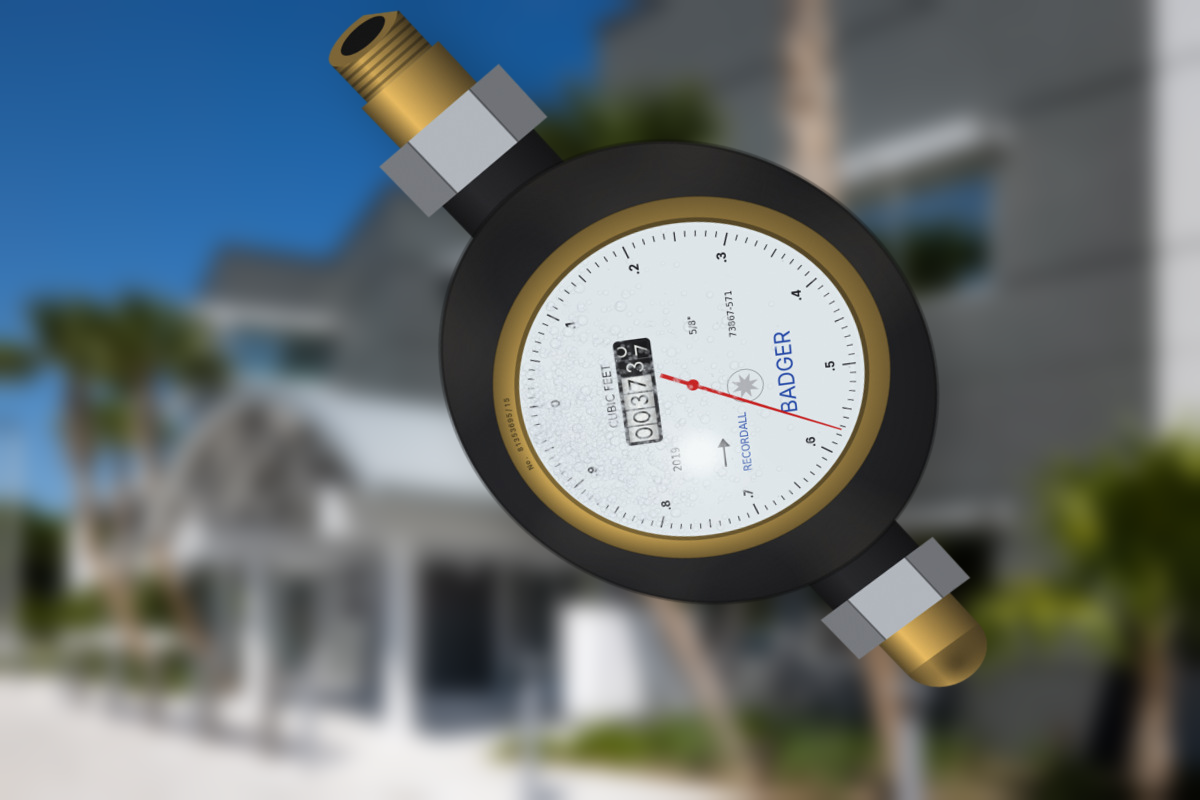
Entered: {"value": 3736.57, "unit": "ft³"}
